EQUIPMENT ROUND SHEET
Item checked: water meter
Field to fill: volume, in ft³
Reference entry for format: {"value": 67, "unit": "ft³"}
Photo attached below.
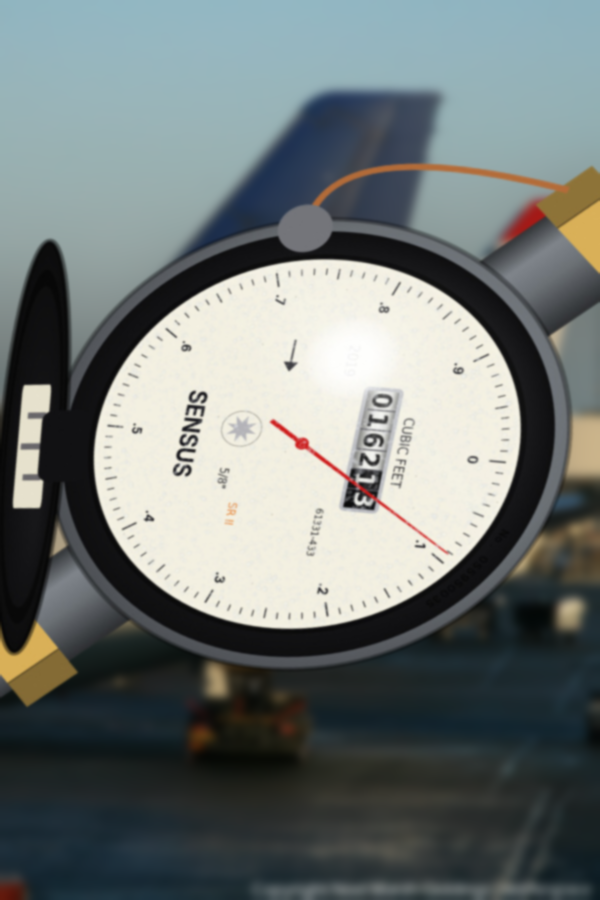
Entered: {"value": 16213.09, "unit": "ft³"}
